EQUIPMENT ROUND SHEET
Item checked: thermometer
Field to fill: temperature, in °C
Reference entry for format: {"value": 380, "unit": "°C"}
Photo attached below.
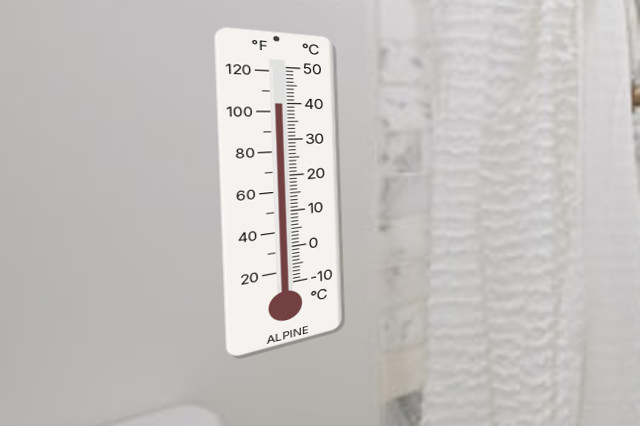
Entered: {"value": 40, "unit": "°C"}
